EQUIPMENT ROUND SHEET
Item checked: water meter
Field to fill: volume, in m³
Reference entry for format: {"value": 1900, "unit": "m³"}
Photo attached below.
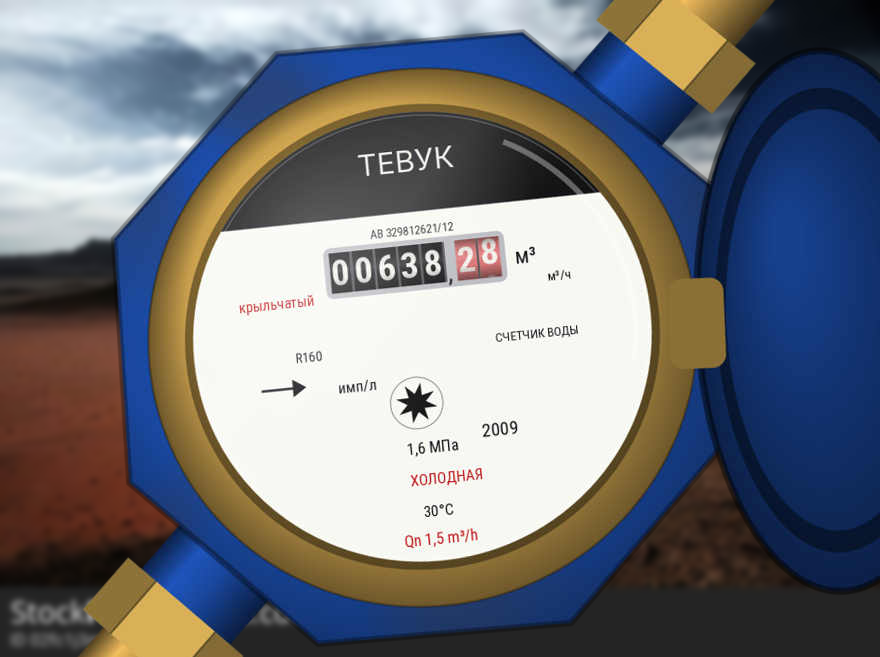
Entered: {"value": 638.28, "unit": "m³"}
